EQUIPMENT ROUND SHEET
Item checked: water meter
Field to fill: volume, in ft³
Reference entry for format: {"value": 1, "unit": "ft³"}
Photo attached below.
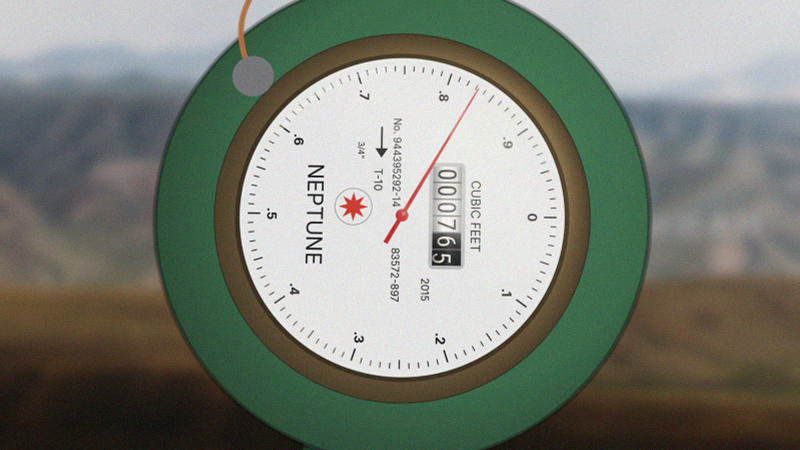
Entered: {"value": 764.83, "unit": "ft³"}
